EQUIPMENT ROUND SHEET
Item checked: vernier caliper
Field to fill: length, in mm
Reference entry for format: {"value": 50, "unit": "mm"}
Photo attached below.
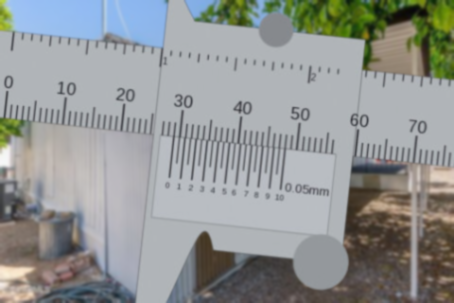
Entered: {"value": 29.0, "unit": "mm"}
